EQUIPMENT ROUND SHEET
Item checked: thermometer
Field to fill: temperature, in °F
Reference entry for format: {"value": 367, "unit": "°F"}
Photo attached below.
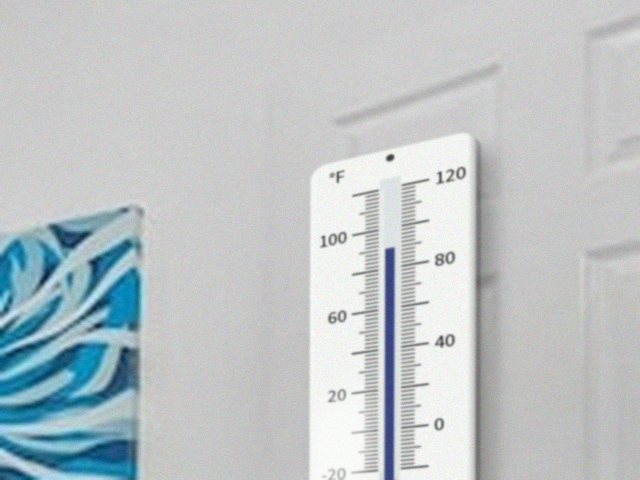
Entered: {"value": 90, "unit": "°F"}
